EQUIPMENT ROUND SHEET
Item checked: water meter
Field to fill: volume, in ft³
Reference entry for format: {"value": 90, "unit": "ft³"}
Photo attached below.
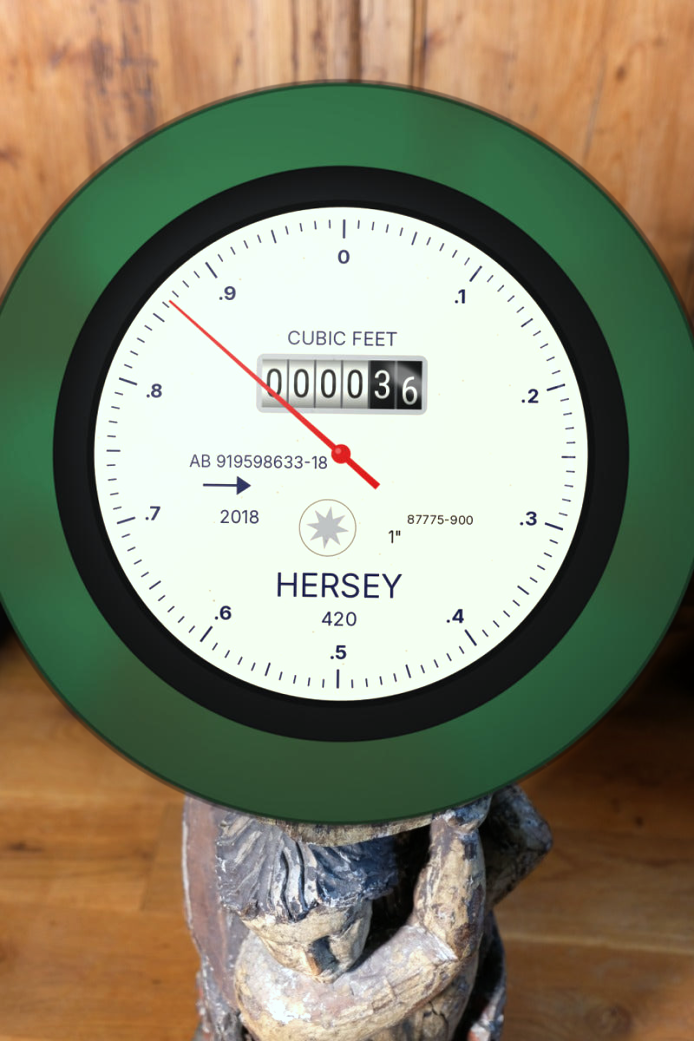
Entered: {"value": 35.86, "unit": "ft³"}
